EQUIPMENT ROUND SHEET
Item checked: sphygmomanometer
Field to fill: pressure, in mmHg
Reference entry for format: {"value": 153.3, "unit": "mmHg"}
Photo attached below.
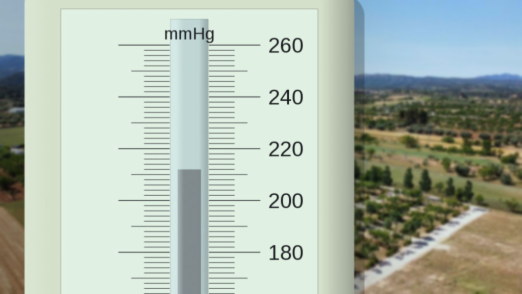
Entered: {"value": 212, "unit": "mmHg"}
